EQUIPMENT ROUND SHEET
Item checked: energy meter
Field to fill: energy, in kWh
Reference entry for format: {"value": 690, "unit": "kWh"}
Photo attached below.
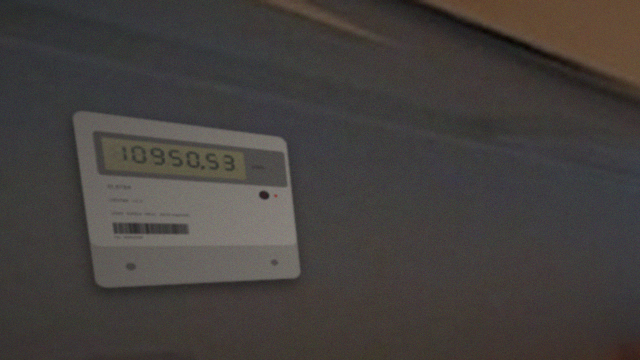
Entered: {"value": 10950.53, "unit": "kWh"}
